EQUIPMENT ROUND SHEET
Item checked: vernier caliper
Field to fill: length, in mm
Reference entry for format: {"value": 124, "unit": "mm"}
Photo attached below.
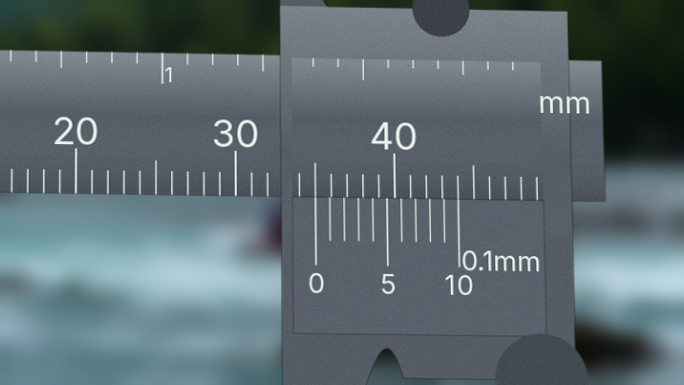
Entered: {"value": 35.0, "unit": "mm"}
